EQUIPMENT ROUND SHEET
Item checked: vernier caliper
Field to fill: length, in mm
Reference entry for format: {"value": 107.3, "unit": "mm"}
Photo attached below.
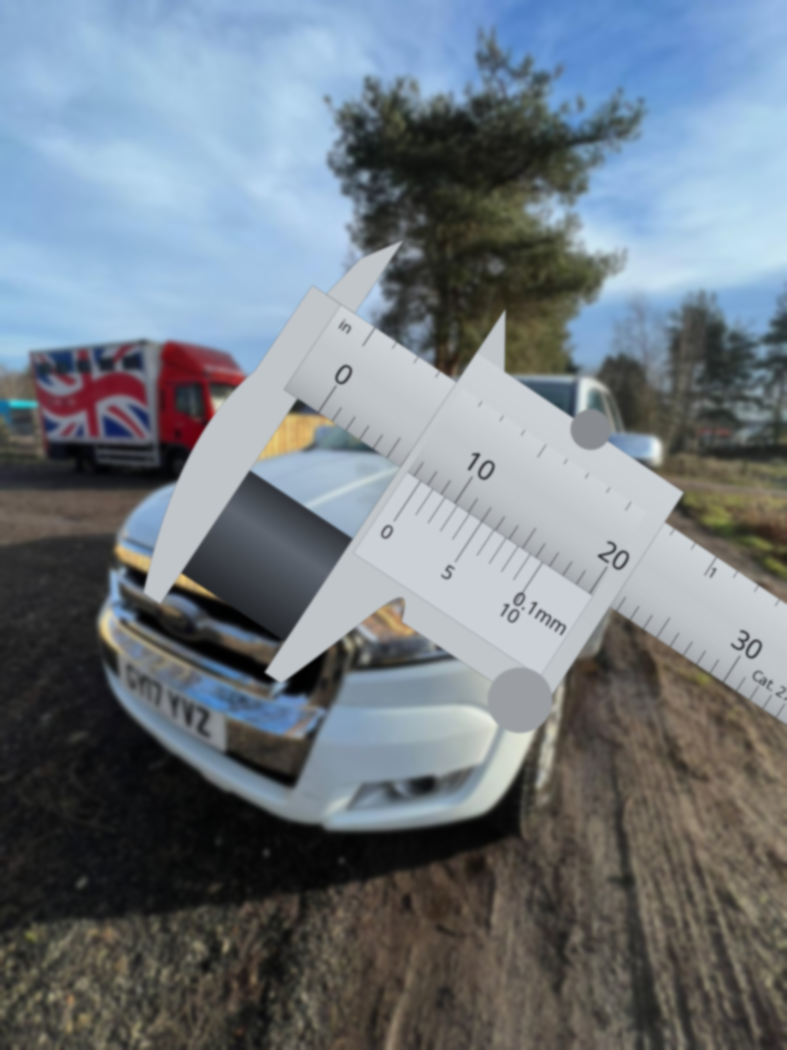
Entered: {"value": 7.5, "unit": "mm"}
